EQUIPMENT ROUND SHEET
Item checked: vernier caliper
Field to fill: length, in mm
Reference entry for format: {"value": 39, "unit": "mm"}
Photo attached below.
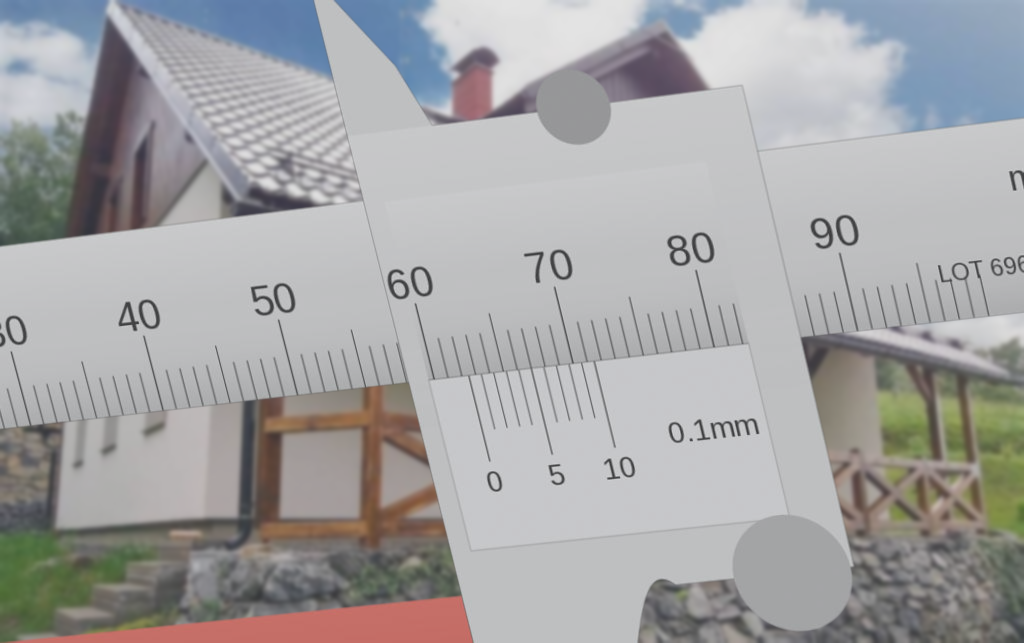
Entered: {"value": 62.5, "unit": "mm"}
